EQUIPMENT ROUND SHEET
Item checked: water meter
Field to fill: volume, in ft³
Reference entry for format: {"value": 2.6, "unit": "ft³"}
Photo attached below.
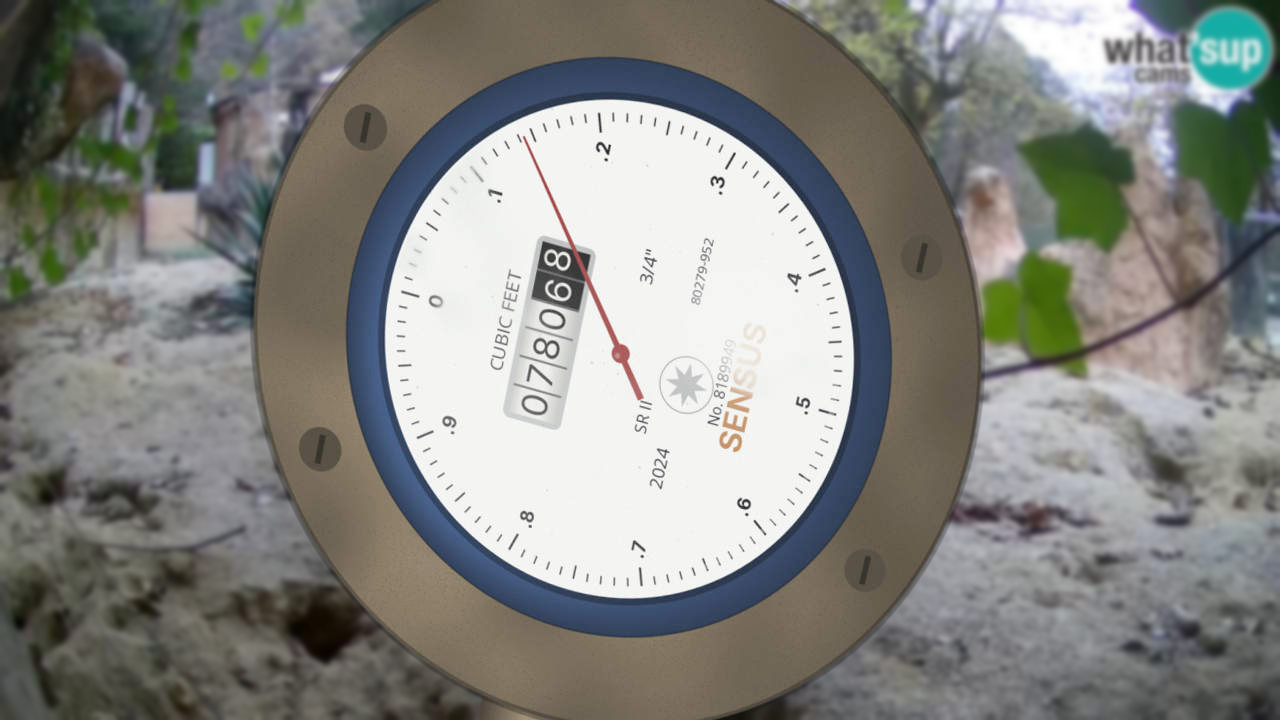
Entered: {"value": 78068.14, "unit": "ft³"}
